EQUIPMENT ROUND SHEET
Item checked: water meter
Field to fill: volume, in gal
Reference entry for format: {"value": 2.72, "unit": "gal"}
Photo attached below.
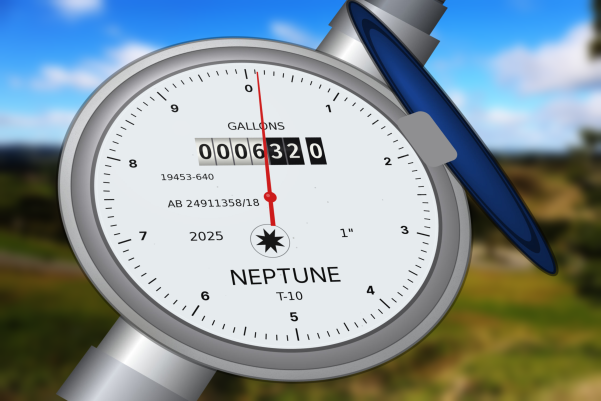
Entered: {"value": 6320.1, "unit": "gal"}
